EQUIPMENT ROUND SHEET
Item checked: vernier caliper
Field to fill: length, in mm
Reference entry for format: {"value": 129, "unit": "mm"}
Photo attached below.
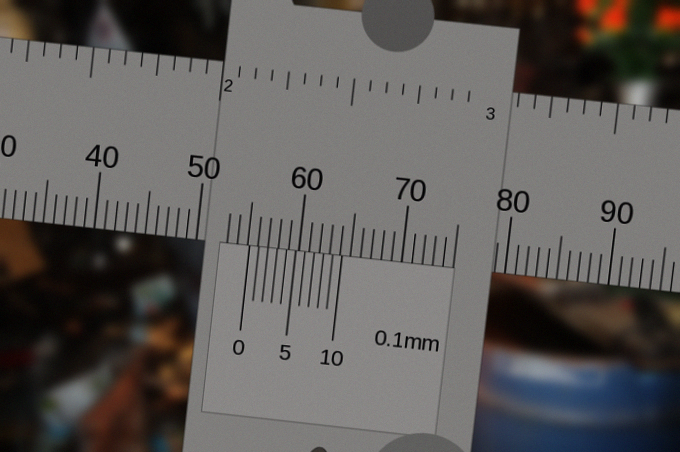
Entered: {"value": 55.2, "unit": "mm"}
